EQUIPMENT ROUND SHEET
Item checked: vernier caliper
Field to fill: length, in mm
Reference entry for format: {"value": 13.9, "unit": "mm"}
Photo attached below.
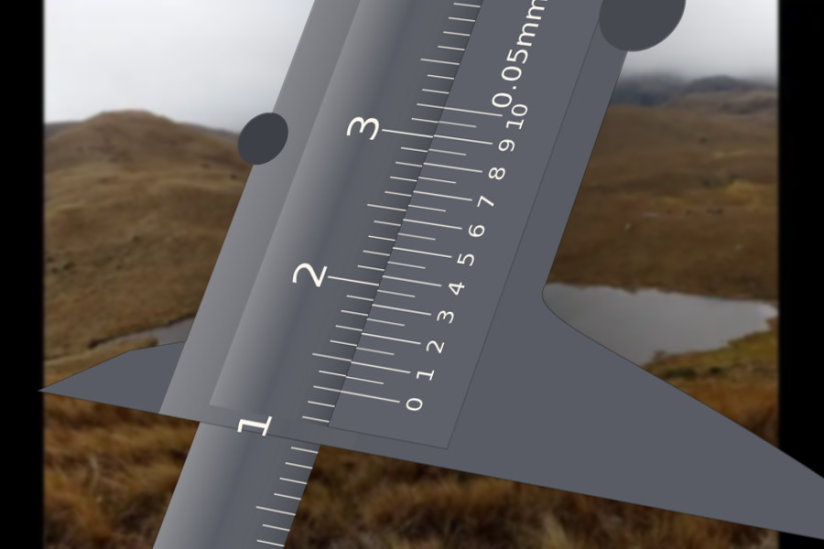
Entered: {"value": 13.0, "unit": "mm"}
